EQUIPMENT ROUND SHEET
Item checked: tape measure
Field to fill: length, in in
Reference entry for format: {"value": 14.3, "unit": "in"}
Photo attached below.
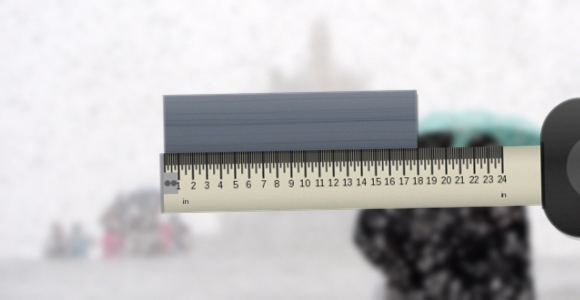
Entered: {"value": 18, "unit": "in"}
